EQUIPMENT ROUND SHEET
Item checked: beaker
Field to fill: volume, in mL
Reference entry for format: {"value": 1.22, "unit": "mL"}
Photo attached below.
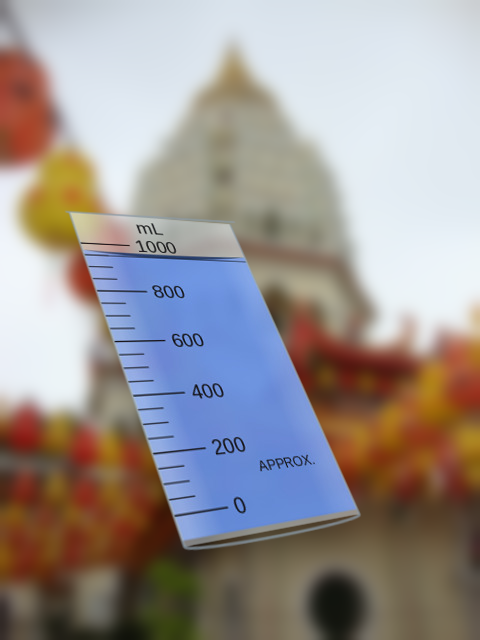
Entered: {"value": 950, "unit": "mL"}
